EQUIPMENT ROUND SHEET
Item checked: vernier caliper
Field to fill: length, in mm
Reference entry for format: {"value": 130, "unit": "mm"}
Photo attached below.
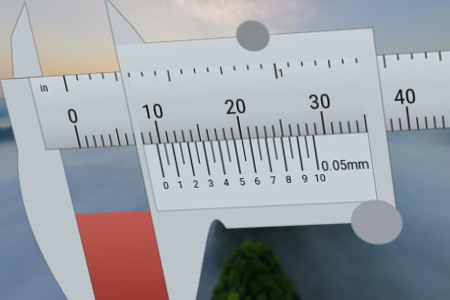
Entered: {"value": 9.6, "unit": "mm"}
